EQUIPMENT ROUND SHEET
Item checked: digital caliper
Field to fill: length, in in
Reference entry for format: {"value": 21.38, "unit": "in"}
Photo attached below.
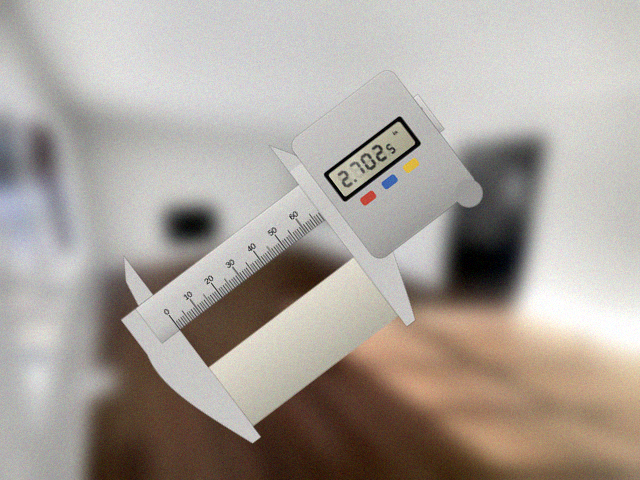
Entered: {"value": 2.7025, "unit": "in"}
